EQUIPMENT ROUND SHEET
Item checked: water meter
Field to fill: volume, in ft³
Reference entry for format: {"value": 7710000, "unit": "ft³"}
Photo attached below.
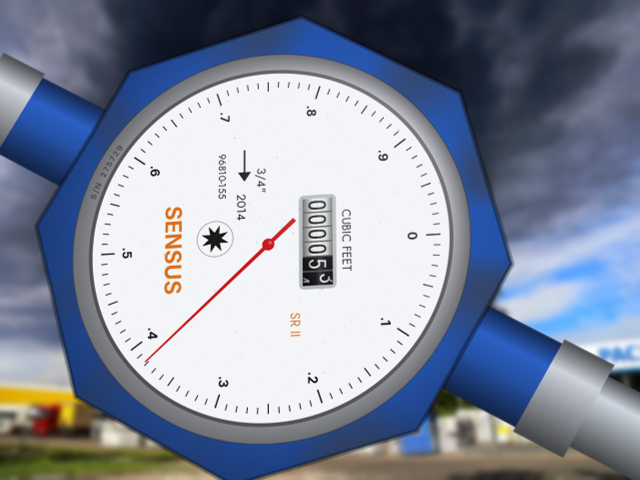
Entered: {"value": 53.38, "unit": "ft³"}
